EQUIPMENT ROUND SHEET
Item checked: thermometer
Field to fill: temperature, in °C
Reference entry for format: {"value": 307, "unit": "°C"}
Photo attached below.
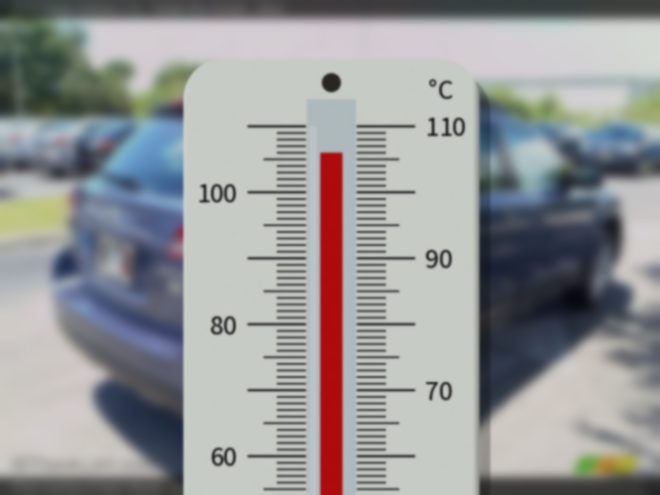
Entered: {"value": 106, "unit": "°C"}
